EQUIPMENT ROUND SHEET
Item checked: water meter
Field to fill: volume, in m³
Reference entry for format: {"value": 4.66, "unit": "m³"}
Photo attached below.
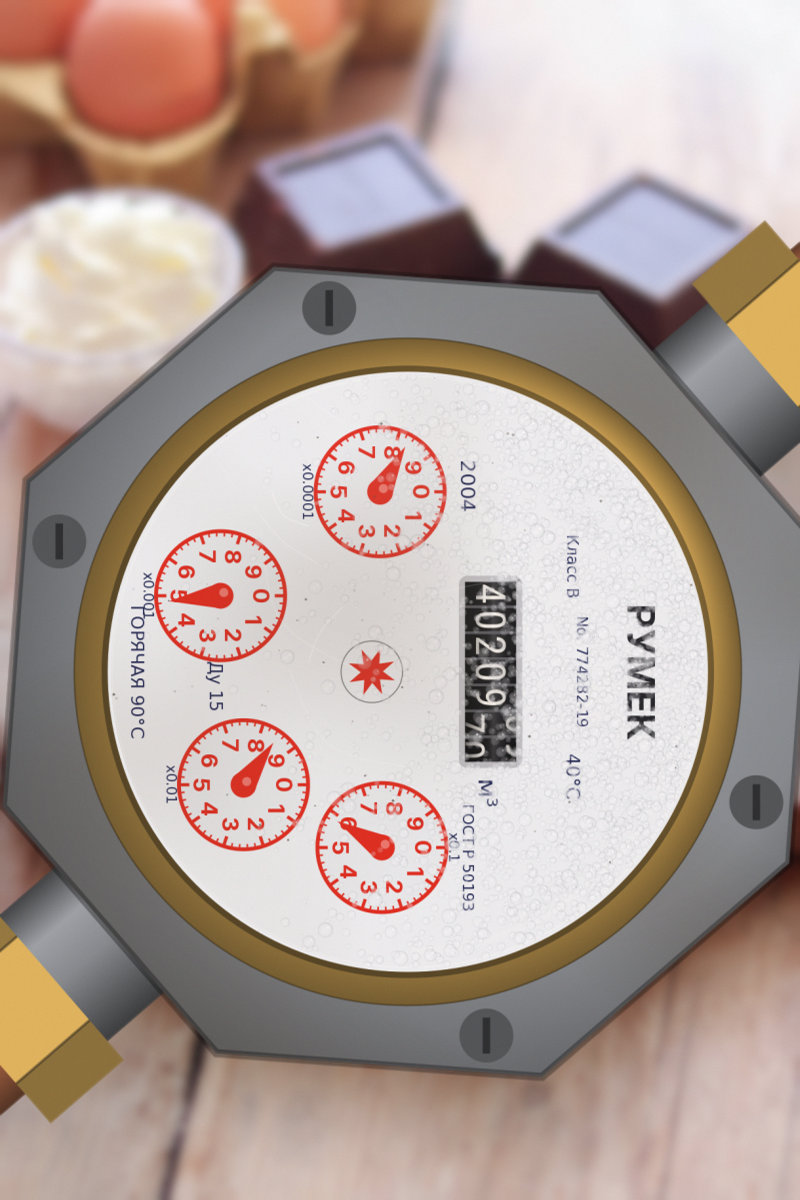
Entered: {"value": 4020969.5848, "unit": "m³"}
